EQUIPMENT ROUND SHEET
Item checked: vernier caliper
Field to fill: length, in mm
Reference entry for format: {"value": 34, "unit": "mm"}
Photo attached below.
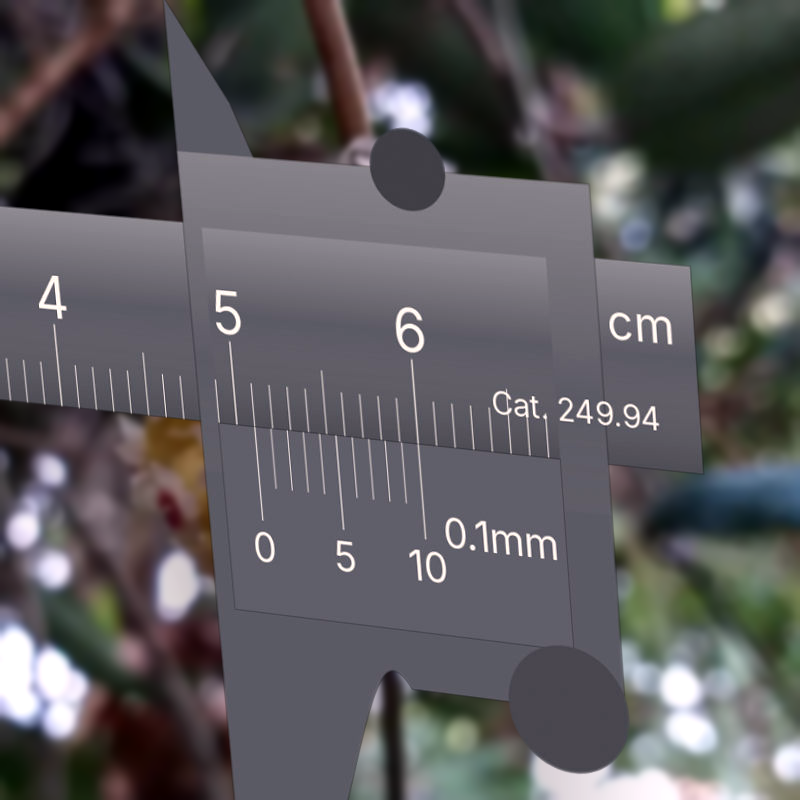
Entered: {"value": 51.0, "unit": "mm"}
